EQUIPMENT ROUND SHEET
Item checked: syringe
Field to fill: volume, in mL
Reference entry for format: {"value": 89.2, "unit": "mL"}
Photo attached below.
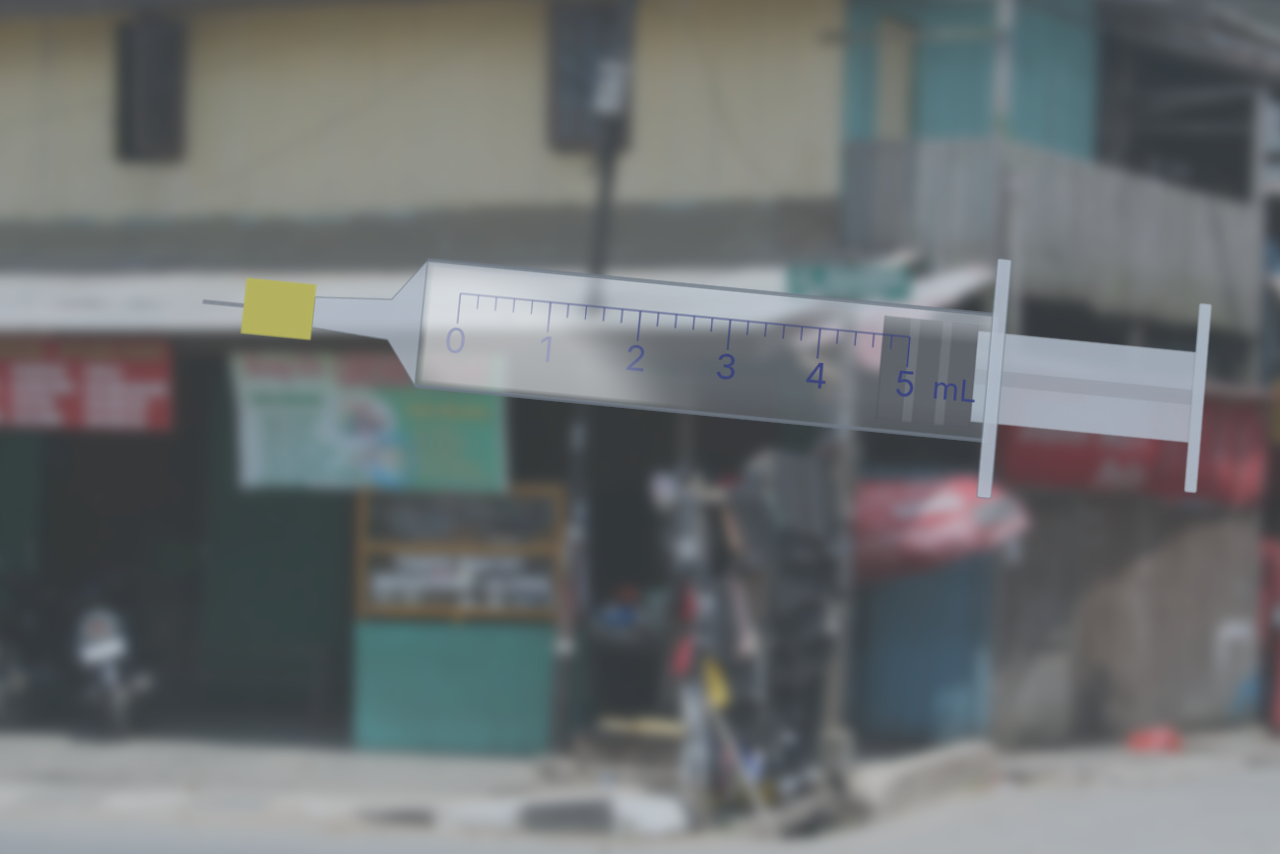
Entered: {"value": 4.7, "unit": "mL"}
